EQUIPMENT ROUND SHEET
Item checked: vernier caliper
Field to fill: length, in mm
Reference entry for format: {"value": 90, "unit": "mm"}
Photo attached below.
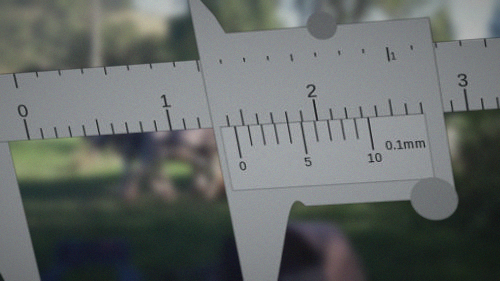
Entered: {"value": 14.4, "unit": "mm"}
